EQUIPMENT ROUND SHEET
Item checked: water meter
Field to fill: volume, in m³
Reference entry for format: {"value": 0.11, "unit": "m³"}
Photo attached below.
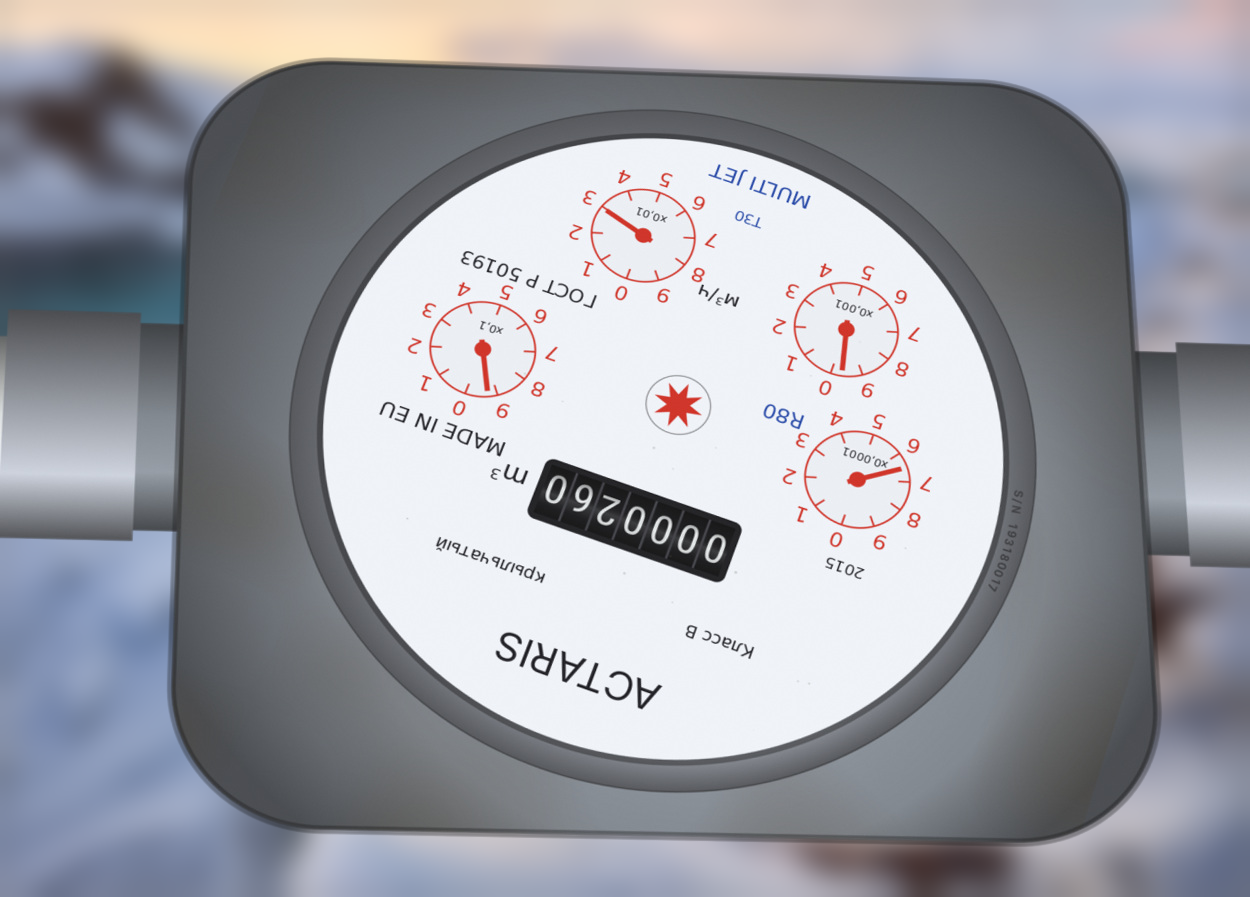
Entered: {"value": 259.9296, "unit": "m³"}
